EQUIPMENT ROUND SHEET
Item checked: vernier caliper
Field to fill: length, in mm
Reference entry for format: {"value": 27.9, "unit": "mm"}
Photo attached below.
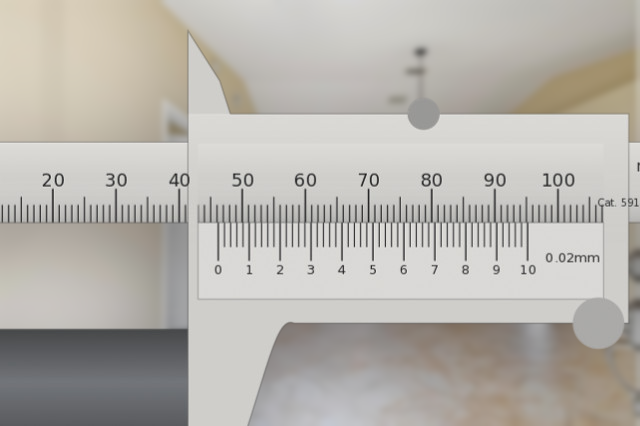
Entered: {"value": 46.2, "unit": "mm"}
